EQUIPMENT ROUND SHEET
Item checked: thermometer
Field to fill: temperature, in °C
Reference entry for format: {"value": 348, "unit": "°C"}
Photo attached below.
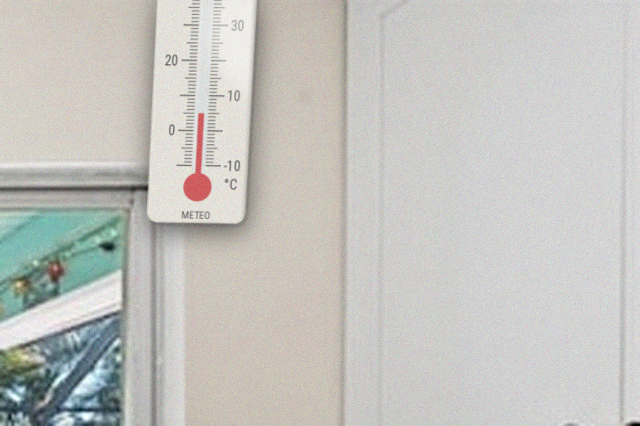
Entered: {"value": 5, "unit": "°C"}
